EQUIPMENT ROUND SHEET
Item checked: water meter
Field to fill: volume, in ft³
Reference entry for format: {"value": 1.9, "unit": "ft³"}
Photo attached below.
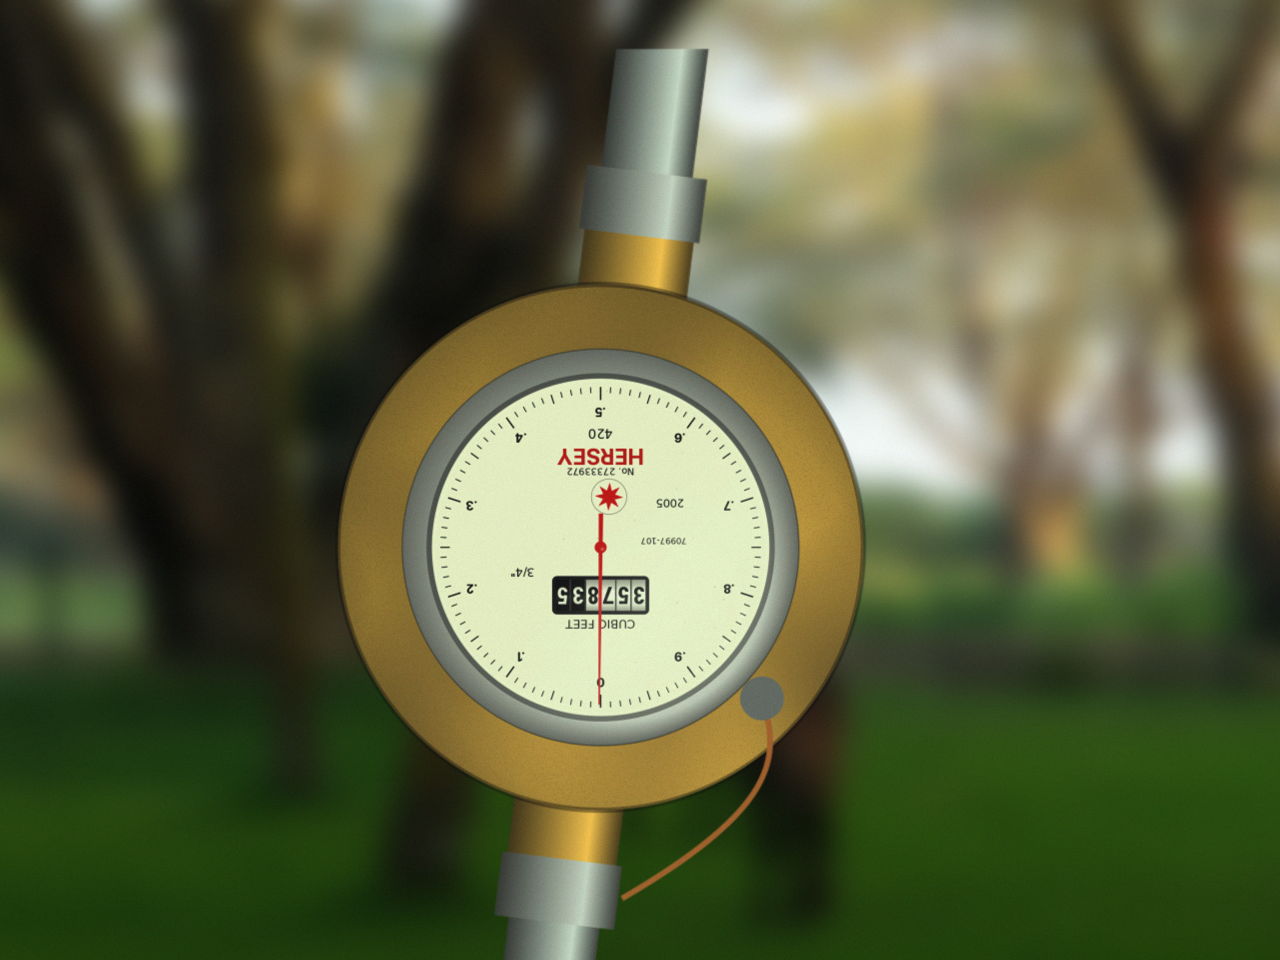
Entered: {"value": 357835.00, "unit": "ft³"}
